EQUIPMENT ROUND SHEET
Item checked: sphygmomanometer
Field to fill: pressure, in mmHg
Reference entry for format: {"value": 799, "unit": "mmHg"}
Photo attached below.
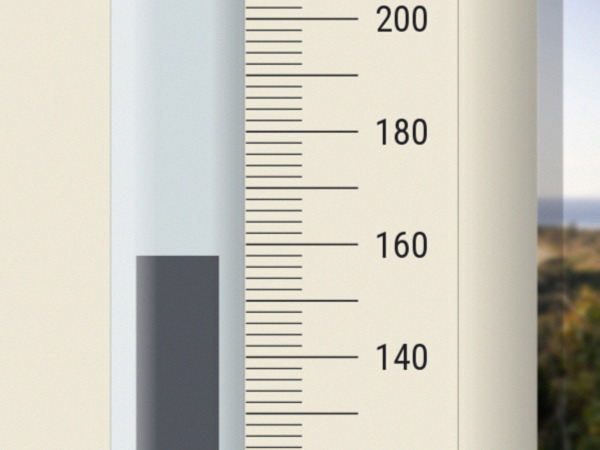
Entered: {"value": 158, "unit": "mmHg"}
